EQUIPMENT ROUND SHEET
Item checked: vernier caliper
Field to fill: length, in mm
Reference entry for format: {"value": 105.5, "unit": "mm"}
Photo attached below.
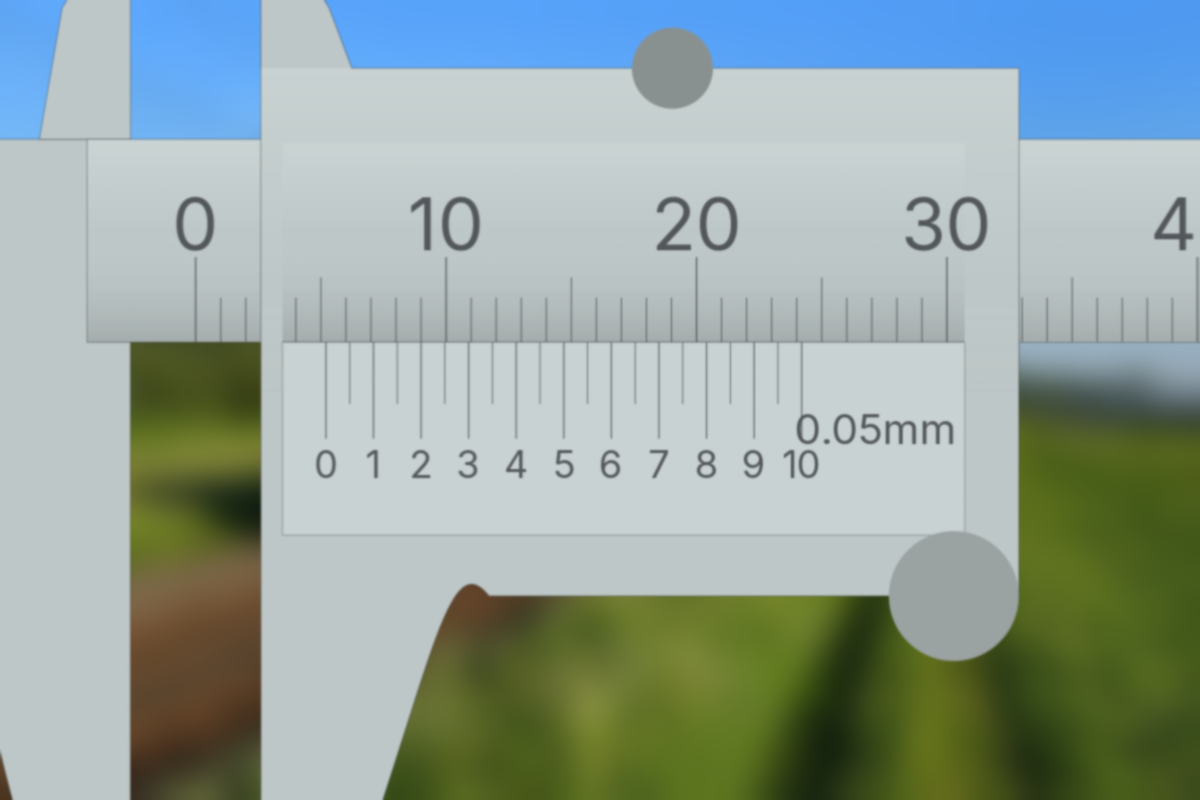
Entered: {"value": 5.2, "unit": "mm"}
